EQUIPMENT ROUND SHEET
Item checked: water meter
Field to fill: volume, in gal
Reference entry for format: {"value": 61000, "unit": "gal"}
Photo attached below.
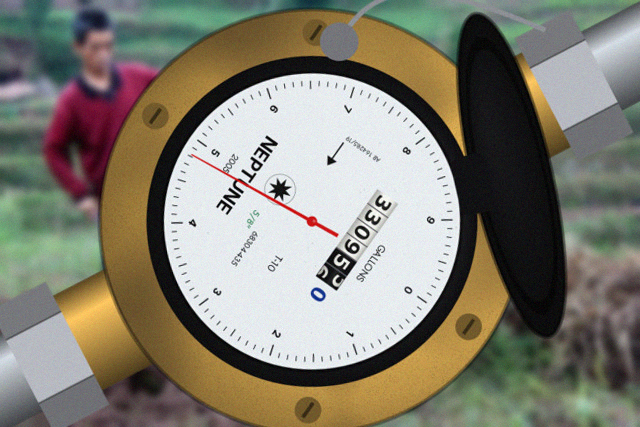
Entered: {"value": 3309554.8, "unit": "gal"}
